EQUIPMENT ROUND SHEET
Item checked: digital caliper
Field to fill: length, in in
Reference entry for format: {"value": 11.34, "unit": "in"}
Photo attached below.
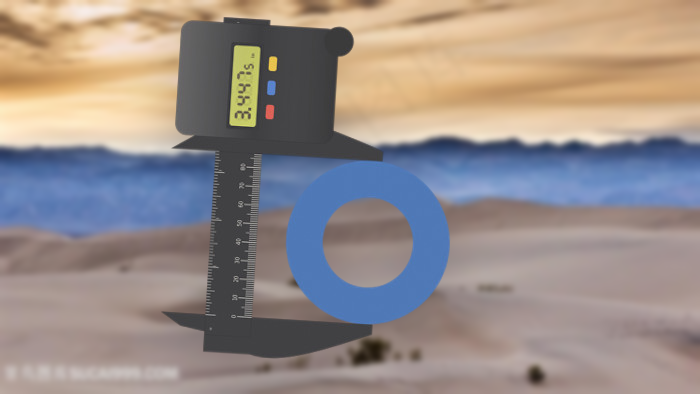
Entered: {"value": 3.4475, "unit": "in"}
